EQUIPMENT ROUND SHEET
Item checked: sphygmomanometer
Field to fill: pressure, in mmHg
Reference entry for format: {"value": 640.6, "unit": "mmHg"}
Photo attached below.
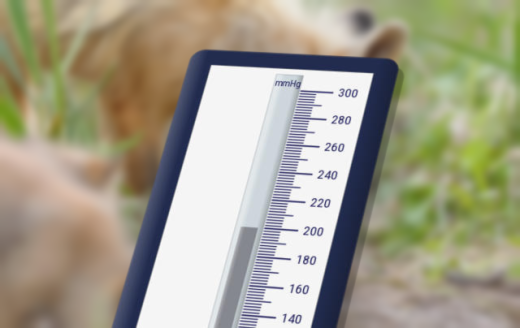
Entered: {"value": 200, "unit": "mmHg"}
